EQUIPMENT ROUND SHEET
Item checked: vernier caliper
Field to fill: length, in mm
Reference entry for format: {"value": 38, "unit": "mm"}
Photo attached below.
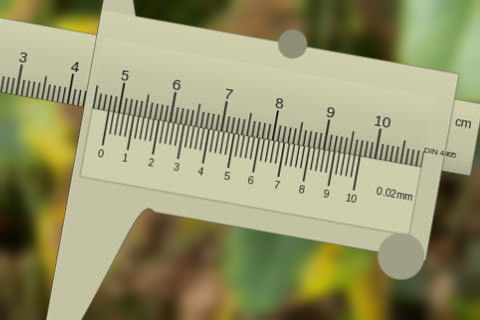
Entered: {"value": 48.0, "unit": "mm"}
